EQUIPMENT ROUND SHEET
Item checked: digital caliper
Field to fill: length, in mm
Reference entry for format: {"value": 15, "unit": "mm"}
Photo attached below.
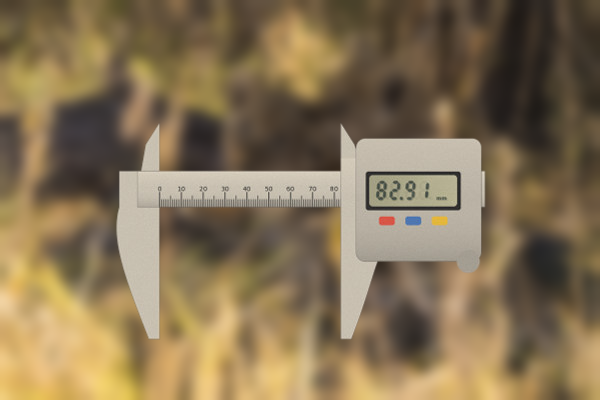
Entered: {"value": 82.91, "unit": "mm"}
